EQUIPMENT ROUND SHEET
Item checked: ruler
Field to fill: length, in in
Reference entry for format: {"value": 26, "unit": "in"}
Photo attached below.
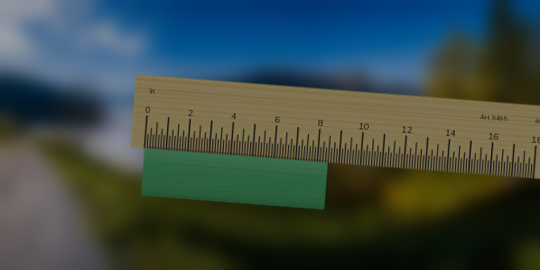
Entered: {"value": 8.5, "unit": "in"}
